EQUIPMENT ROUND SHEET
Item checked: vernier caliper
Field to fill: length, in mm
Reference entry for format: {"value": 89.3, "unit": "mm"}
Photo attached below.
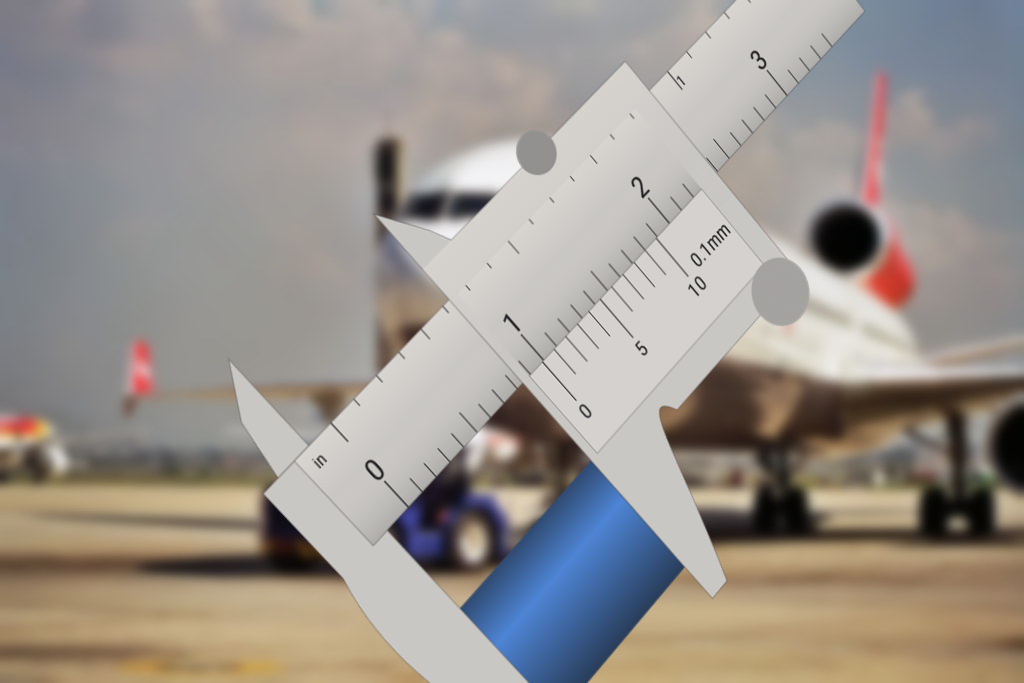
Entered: {"value": 9.9, "unit": "mm"}
